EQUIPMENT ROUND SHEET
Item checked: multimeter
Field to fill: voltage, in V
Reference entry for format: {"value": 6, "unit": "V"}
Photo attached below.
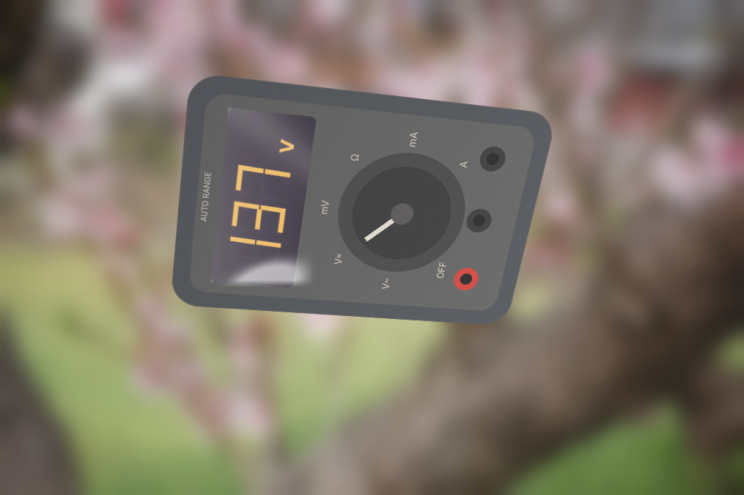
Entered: {"value": 137, "unit": "V"}
